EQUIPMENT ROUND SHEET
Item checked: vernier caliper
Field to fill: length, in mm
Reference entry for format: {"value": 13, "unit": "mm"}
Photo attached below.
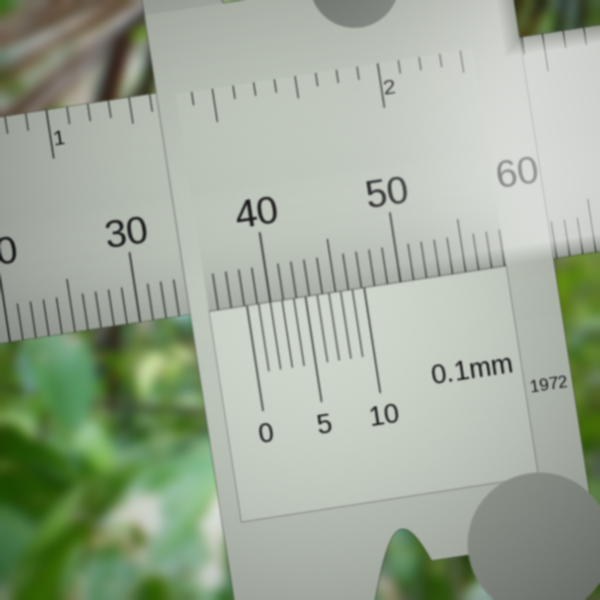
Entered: {"value": 38.2, "unit": "mm"}
